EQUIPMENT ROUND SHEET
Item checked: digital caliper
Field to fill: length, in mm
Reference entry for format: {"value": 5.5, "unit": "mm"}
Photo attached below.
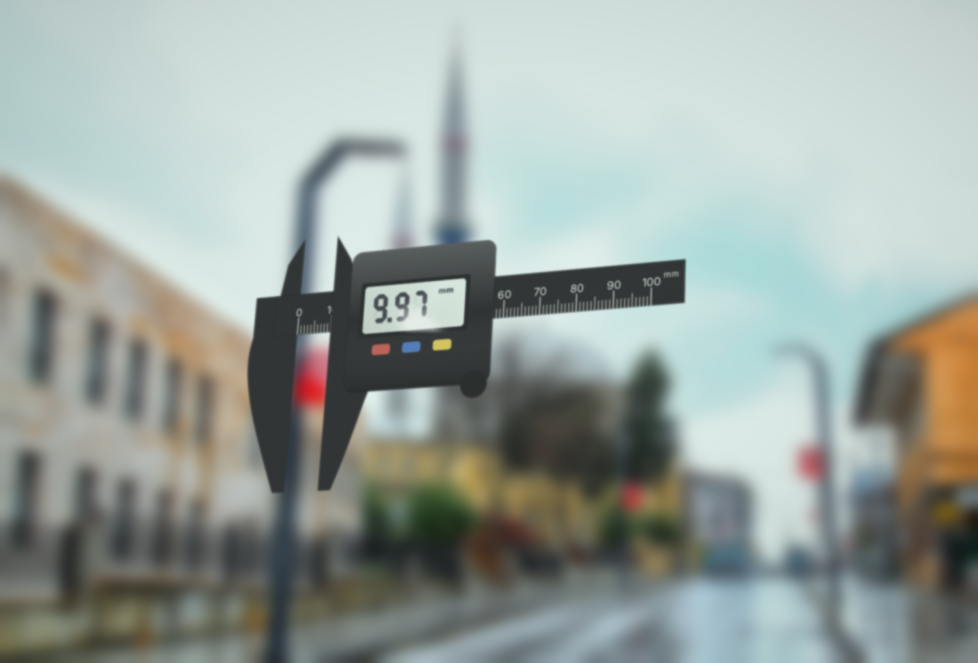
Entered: {"value": 9.97, "unit": "mm"}
